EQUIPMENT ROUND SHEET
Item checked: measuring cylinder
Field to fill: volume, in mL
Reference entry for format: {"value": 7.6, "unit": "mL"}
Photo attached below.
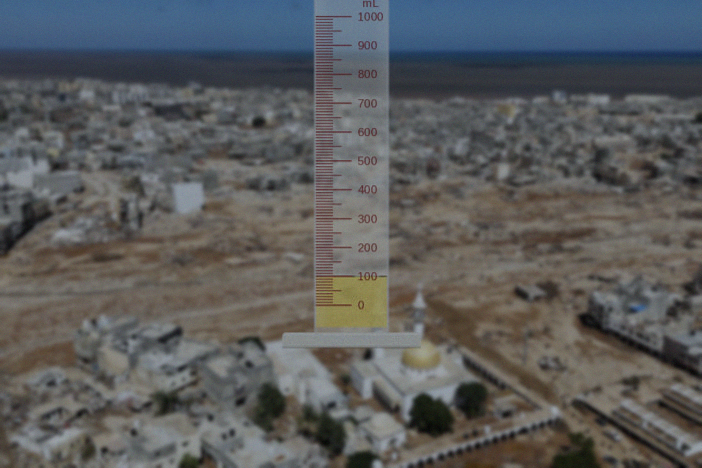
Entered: {"value": 100, "unit": "mL"}
